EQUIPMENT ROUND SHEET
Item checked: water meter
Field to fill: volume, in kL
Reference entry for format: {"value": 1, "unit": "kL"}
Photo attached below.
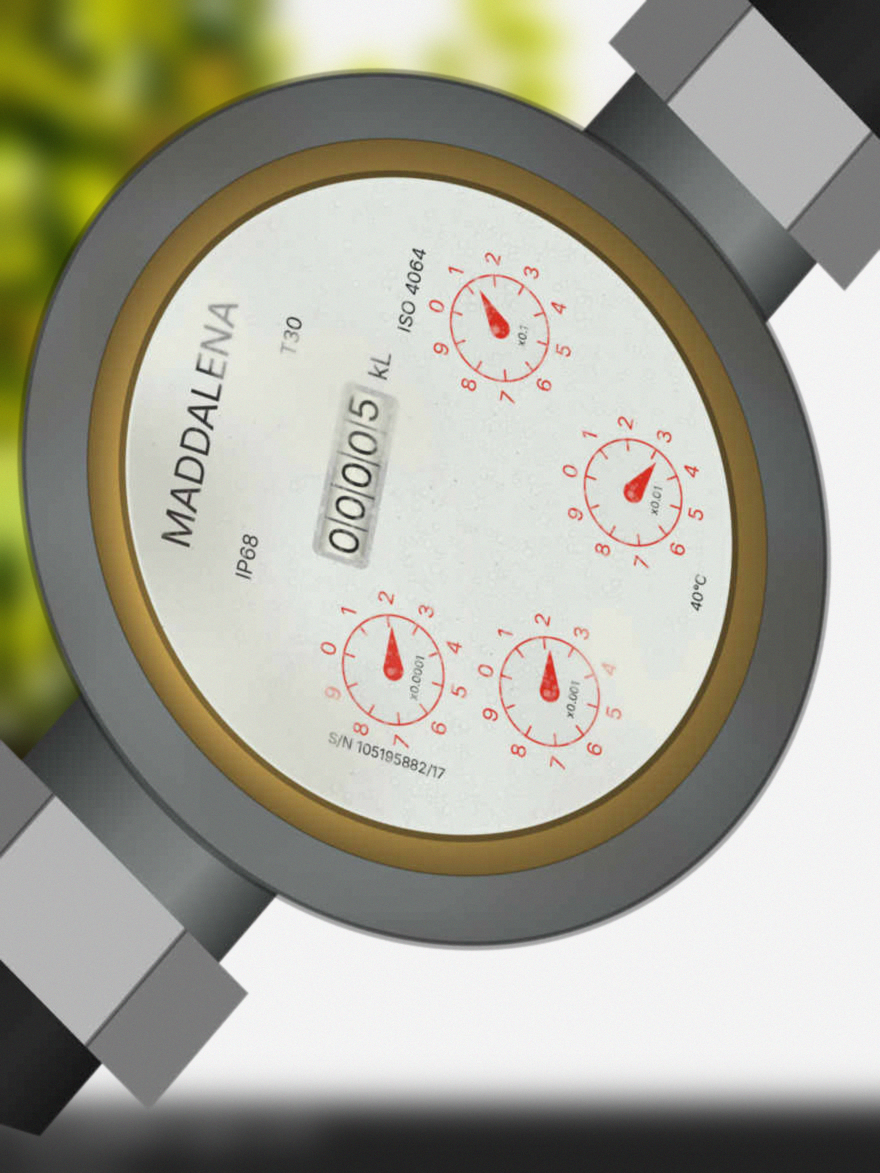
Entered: {"value": 5.1322, "unit": "kL"}
